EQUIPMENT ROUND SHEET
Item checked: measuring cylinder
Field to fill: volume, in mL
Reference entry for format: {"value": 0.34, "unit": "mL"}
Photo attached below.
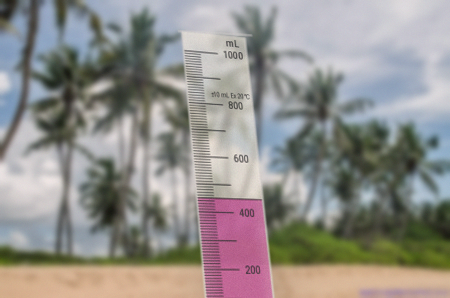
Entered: {"value": 450, "unit": "mL"}
